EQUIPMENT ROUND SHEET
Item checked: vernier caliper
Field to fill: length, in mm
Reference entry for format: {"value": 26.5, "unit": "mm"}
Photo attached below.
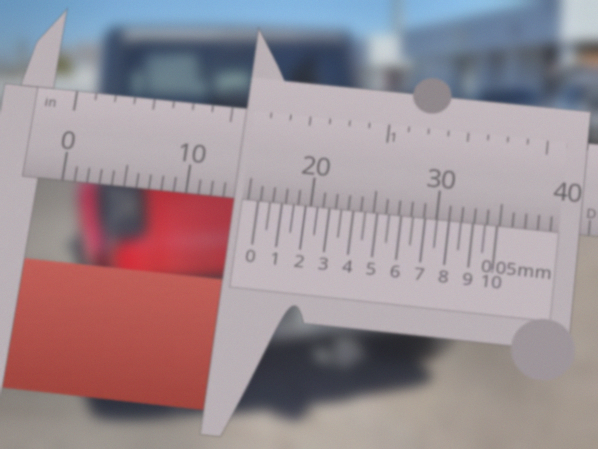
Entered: {"value": 15.8, "unit": "mm"}
